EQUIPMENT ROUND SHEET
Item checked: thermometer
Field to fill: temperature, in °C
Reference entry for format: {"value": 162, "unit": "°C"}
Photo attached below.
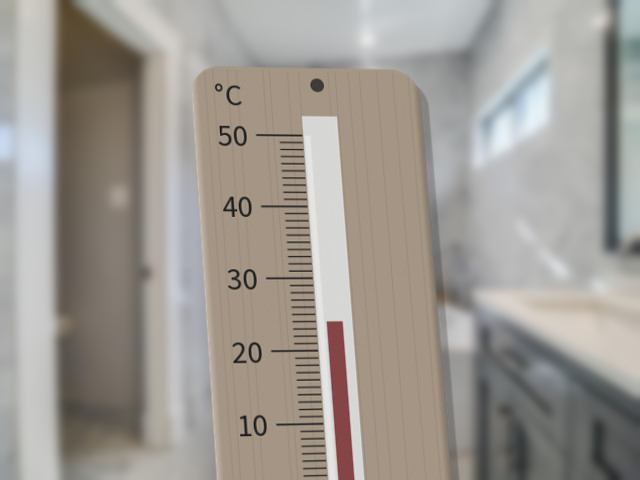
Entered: {"value": 24, "unit": "°C"}
